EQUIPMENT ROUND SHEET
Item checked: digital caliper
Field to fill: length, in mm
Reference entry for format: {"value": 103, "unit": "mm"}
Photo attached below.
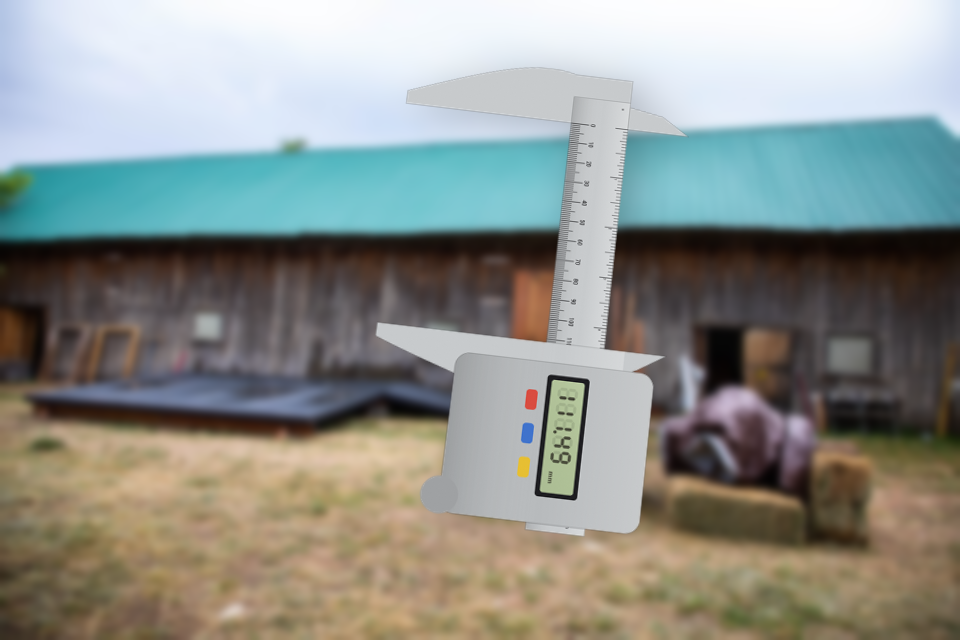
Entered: {"value": 111.49, "unit": "mm"}
